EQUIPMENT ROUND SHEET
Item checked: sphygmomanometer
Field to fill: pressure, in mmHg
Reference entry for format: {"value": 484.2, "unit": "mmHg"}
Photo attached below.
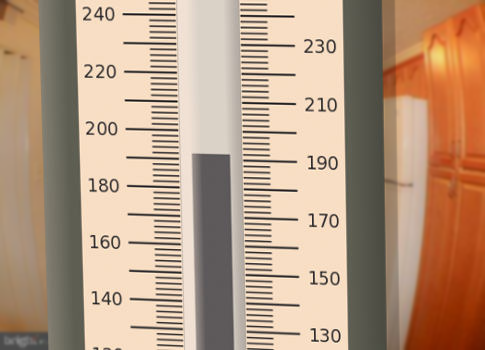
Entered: {"value": 192, "unit": "mmHg"}
